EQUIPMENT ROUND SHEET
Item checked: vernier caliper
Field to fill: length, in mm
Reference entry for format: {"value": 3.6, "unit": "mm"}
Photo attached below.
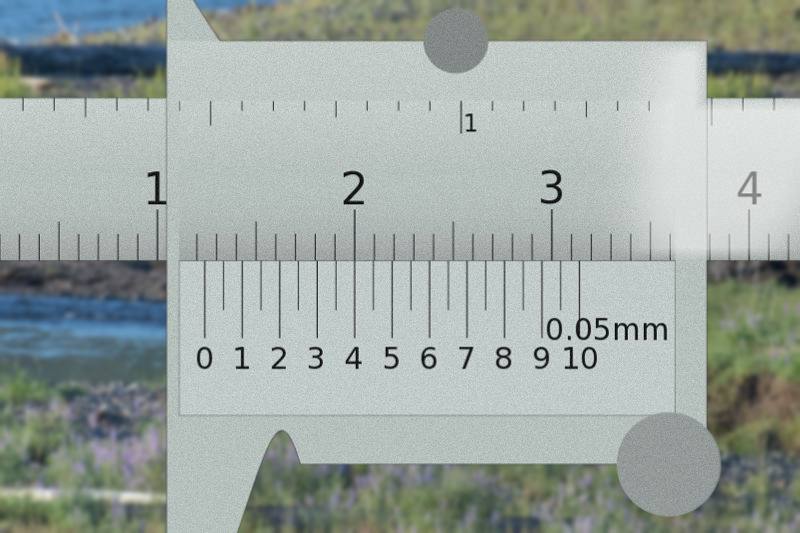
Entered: {"value": 12.4, "unit": "mm"}
